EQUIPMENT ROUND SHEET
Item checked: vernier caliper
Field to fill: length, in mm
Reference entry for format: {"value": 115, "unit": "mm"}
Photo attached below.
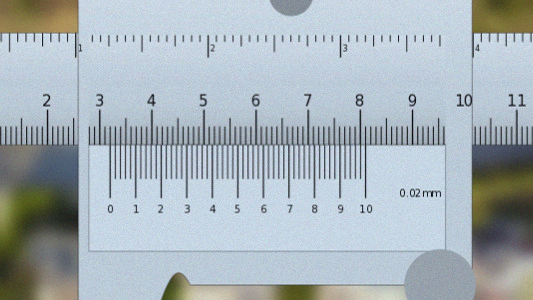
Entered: {"value": 32.0, "unit": "mm"}
